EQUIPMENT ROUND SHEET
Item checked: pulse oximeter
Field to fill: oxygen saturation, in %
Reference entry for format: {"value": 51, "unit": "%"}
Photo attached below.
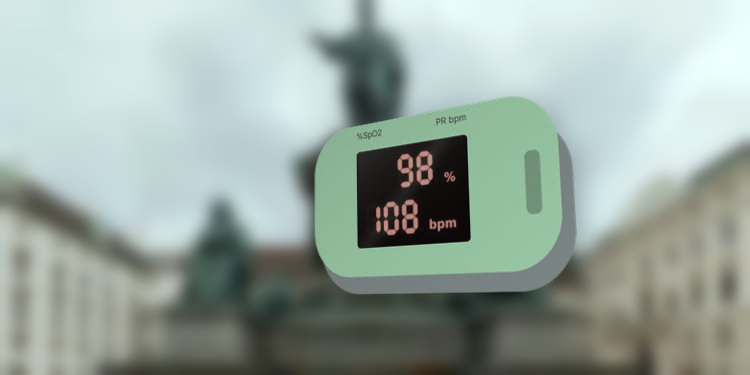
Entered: {"value": 98, "unit": "%"}
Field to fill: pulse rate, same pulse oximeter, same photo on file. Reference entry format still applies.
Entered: {"value": 108, "unit": "bpm"}
